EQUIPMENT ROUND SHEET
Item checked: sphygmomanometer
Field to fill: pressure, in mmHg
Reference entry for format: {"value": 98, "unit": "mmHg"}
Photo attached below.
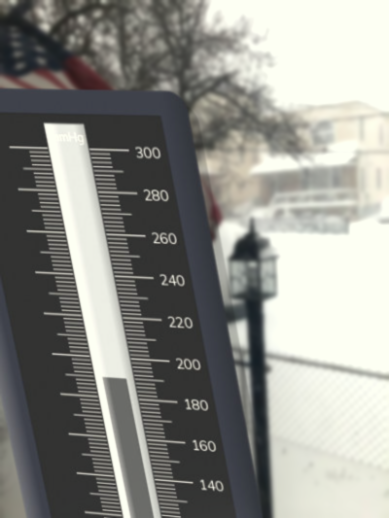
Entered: {"value": 190, "unit": "mmHg"}
